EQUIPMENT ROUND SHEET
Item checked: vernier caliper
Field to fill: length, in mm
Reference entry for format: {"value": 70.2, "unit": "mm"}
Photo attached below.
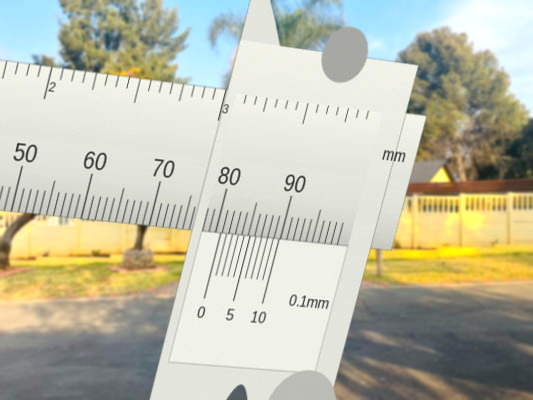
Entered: {"value": 80.8, "unit": "mm"}
